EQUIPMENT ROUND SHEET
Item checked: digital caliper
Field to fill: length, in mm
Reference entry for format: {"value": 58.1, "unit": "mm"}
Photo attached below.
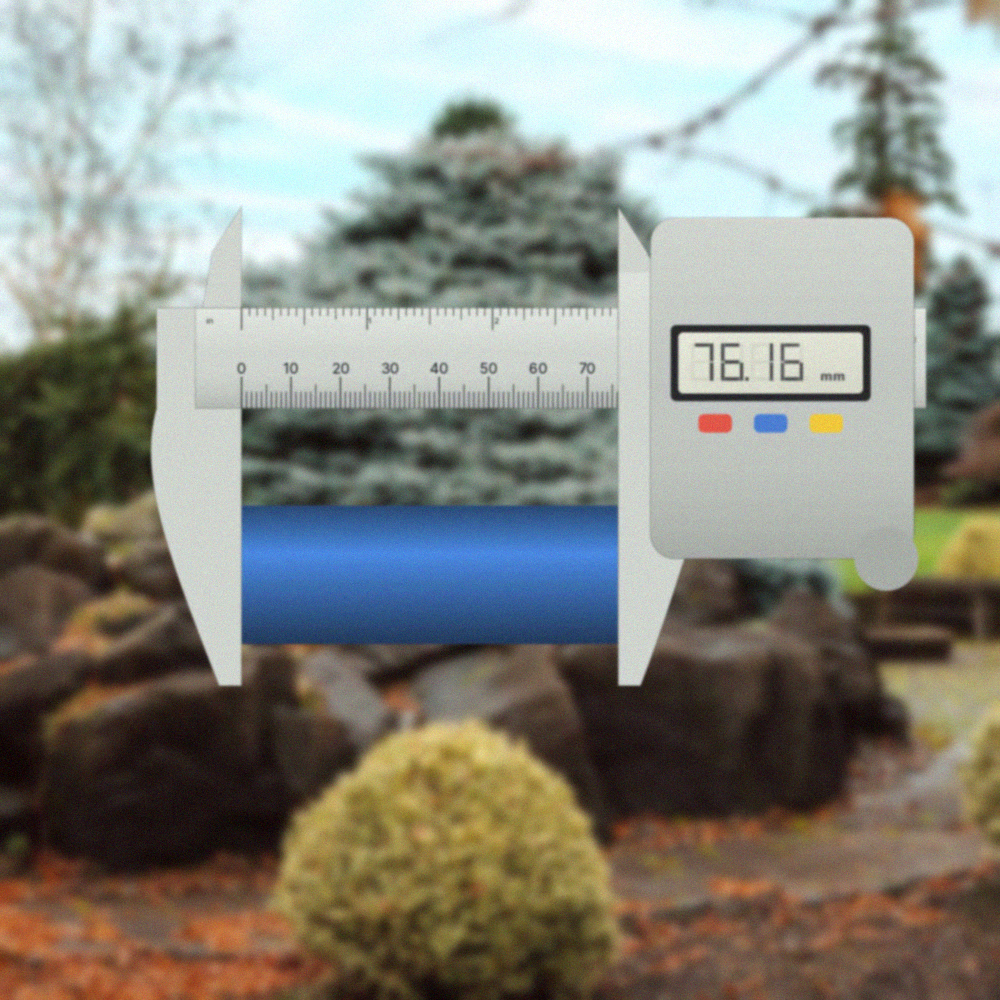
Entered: {"value": 76.16, "unit": "mm"}
